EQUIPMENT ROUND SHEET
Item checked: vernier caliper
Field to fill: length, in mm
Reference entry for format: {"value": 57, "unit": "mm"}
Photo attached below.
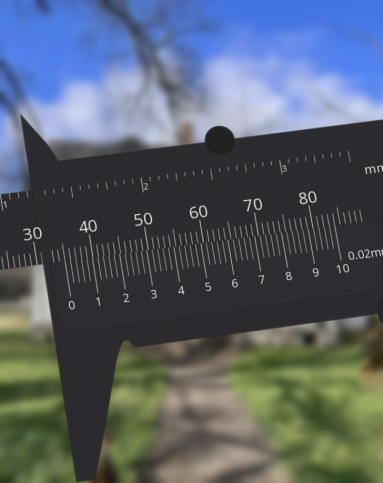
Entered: {"value": 35.0, "unit": "mm"}
